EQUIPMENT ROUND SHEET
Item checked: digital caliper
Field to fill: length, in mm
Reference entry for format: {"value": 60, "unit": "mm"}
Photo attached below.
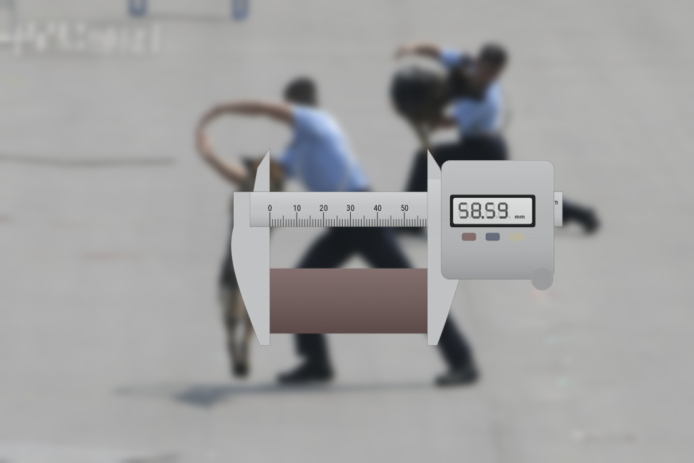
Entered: {"value": 58.59, "unit": "mm"}
